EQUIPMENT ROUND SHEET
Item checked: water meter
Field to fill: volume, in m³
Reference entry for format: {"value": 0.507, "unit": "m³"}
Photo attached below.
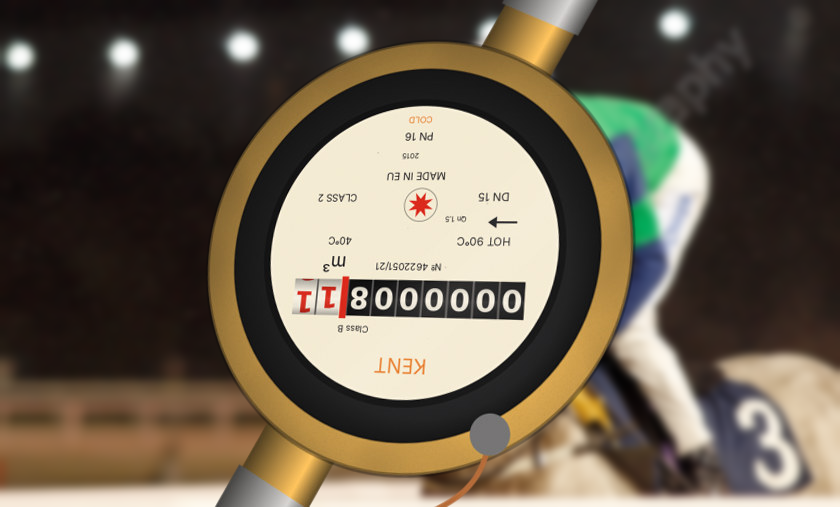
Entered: {"value": 8.11, "unit": "m³"}
